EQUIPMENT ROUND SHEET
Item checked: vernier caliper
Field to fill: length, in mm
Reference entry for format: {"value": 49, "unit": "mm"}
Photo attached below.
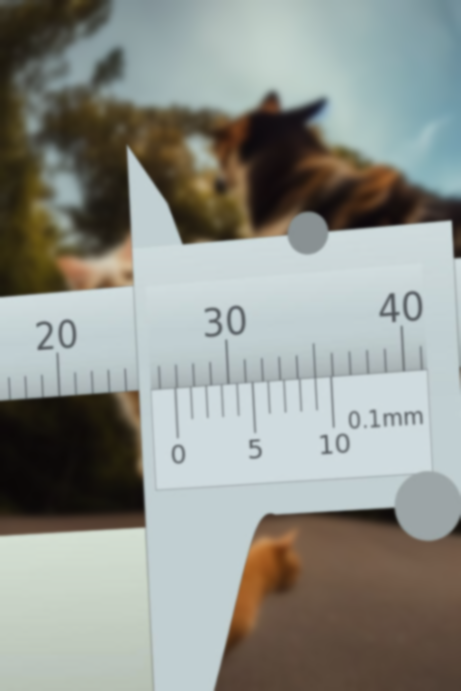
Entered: {"value": 26.9, "unit": "mm"}
